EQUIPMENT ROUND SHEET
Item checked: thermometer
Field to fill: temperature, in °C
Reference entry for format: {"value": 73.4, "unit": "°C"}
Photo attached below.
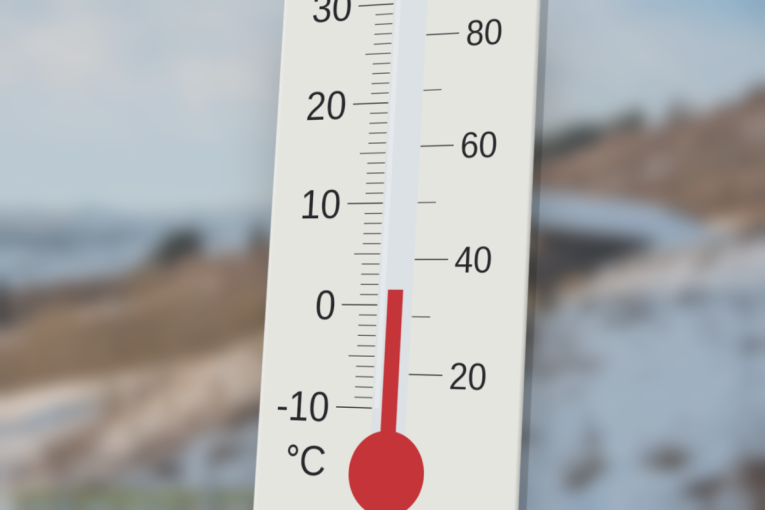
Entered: {"value": 1.5, "unit": "°C"}
